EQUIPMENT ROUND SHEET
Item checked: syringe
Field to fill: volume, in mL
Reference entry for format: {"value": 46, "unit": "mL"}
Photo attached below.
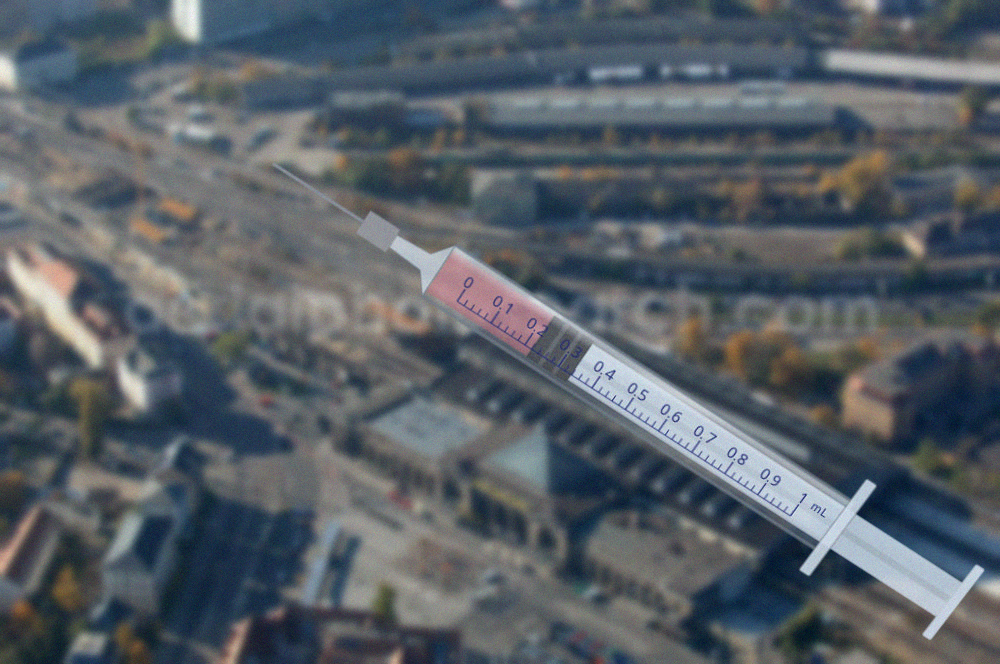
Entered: {"value": 0.22, "unit": "mL"}
